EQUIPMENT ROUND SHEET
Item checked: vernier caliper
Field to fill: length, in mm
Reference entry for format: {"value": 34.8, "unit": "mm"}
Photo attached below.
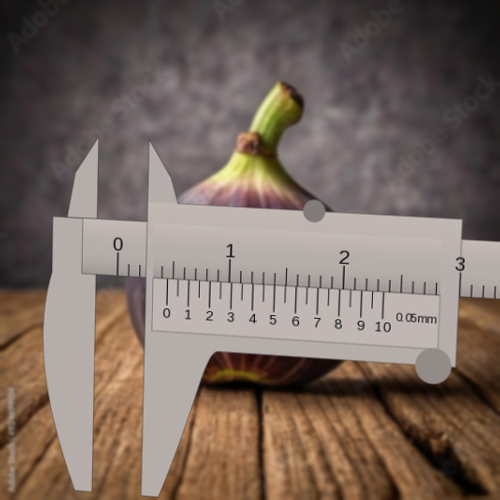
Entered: {"value": 4.5, "unit": "mm"}
